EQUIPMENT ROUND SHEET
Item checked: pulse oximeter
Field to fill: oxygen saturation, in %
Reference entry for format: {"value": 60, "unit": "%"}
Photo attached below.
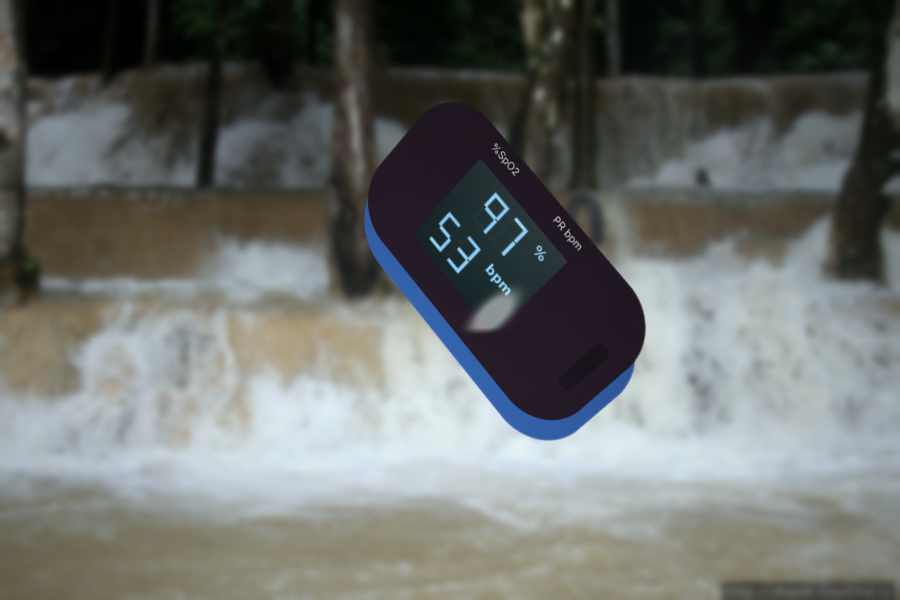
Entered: {"value": 97, "unit": "%"}
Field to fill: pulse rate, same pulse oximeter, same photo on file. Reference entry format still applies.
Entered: {"value": 53, "unit": "bpm"}
